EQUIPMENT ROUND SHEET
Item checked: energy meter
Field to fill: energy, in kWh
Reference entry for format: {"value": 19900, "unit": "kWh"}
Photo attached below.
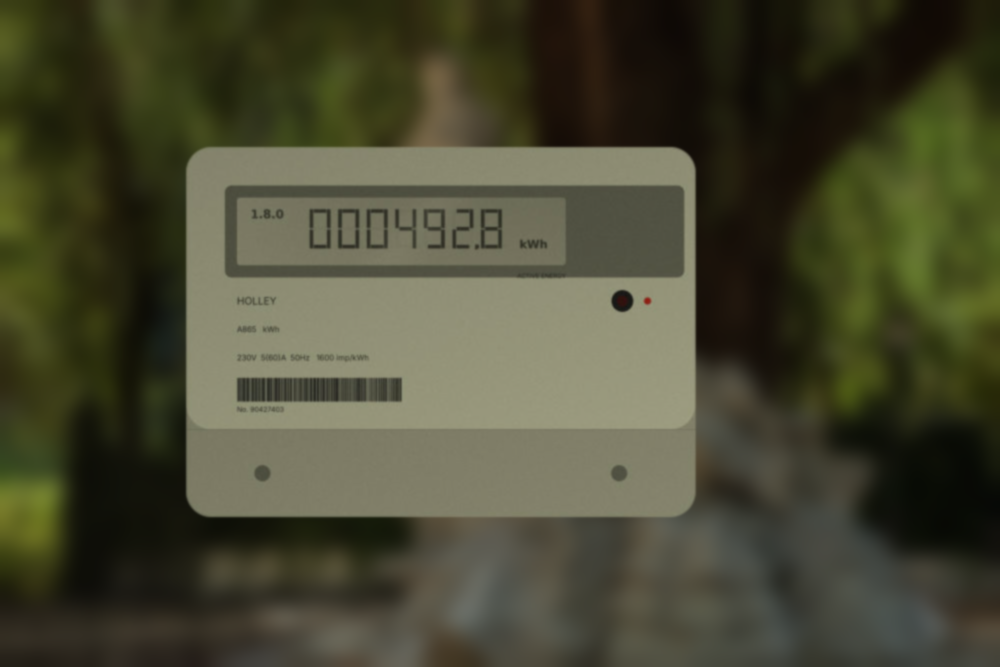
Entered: {"value": 492.8, "unit": "kWh"}
